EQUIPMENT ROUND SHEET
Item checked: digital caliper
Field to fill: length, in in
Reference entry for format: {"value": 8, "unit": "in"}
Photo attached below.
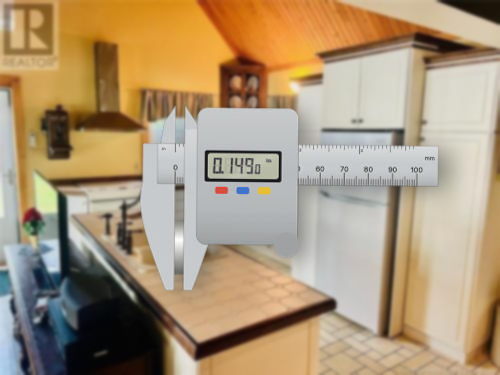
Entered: {"value": 0.1490, "unit": "in"}
